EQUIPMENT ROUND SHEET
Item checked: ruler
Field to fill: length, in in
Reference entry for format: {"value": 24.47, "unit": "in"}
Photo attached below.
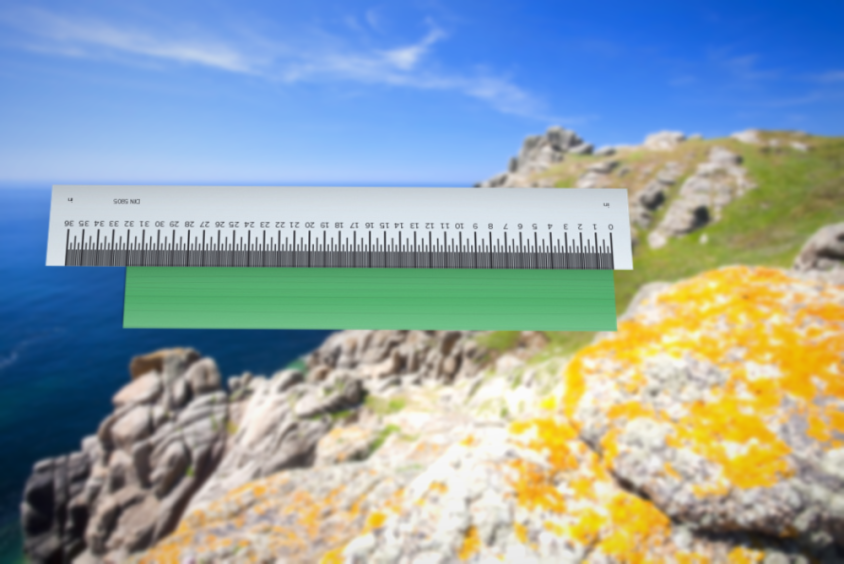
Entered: {"value": 32, "unit": "in"}
